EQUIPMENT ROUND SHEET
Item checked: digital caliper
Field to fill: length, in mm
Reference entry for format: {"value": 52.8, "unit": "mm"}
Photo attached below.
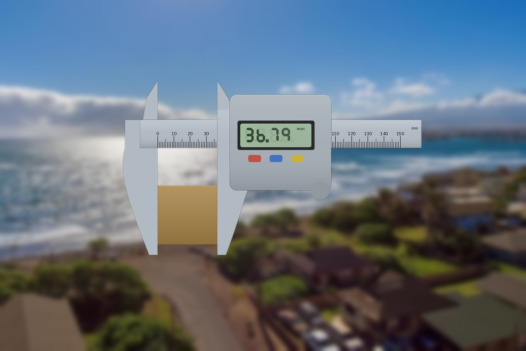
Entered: {"value": 36.79, "unit": "mm"}
